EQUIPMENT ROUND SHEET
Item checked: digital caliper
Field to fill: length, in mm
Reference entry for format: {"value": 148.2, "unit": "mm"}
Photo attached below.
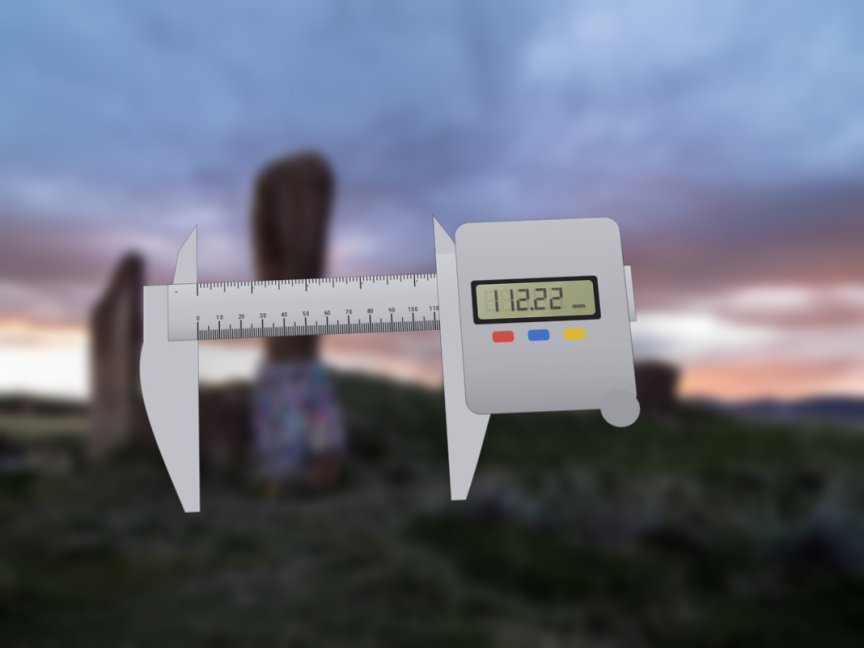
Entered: {"value": 112.22, "unit": "mm"}
